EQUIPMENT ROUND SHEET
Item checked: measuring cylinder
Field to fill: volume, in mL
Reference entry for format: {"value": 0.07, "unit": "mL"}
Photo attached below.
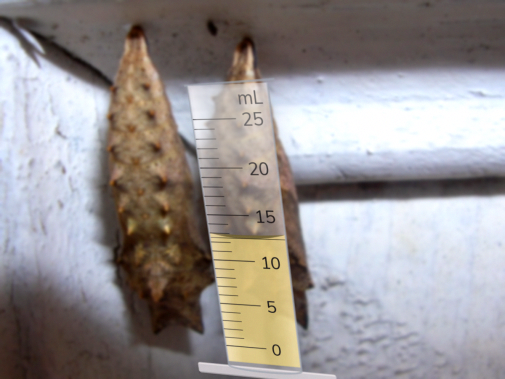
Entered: {"value": 12.5, "unit": "mL"}
